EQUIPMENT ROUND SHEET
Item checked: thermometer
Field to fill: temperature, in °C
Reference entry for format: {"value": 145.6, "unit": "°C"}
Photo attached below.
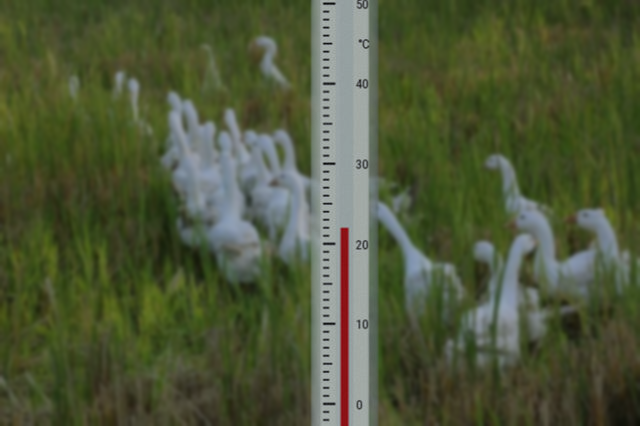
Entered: {"value": 22, "unit": "°C"}
